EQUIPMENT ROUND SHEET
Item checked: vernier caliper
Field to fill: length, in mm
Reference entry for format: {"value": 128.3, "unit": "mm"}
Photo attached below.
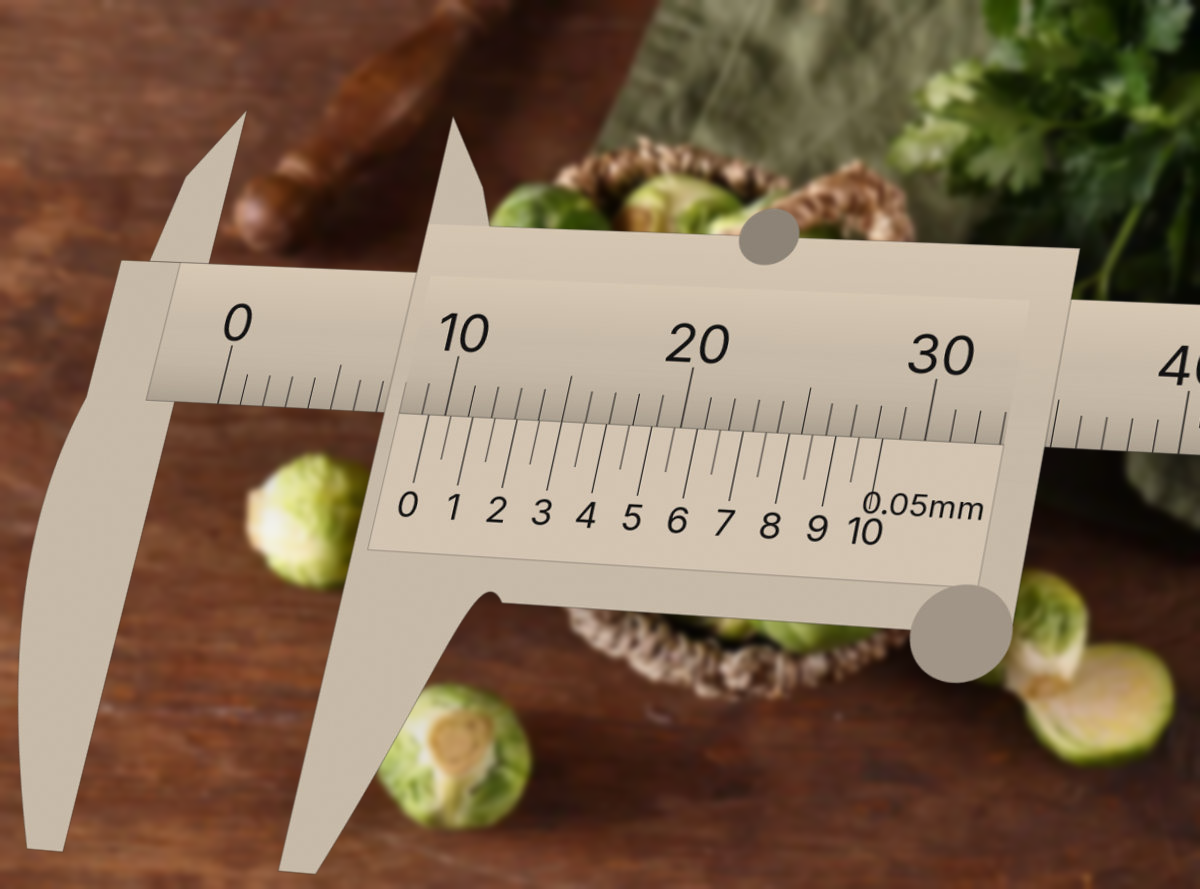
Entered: {"value": 9.3, "unit": "mm"}
